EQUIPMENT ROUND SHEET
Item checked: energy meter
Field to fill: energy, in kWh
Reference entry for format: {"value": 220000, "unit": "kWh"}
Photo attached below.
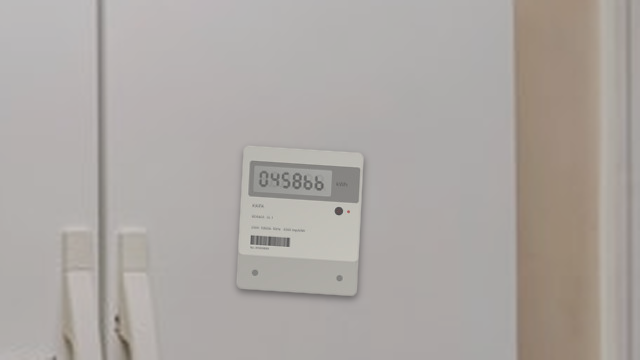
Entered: {"value": 45866, "unit": "kWh"}
